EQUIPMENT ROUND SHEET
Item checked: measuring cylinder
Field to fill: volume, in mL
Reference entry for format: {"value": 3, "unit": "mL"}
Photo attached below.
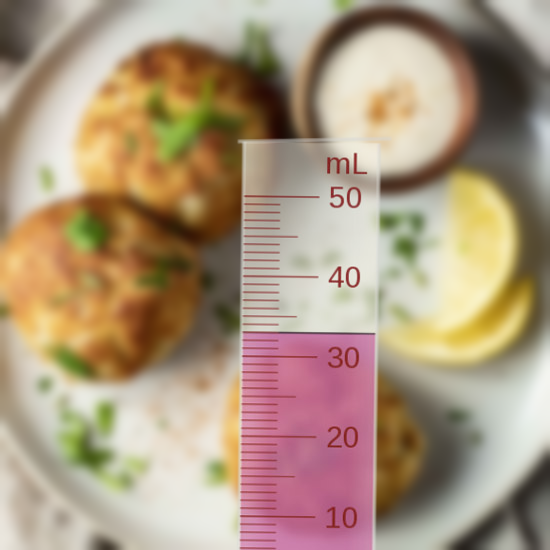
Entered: {"value": 33, "unit": "mL"}
